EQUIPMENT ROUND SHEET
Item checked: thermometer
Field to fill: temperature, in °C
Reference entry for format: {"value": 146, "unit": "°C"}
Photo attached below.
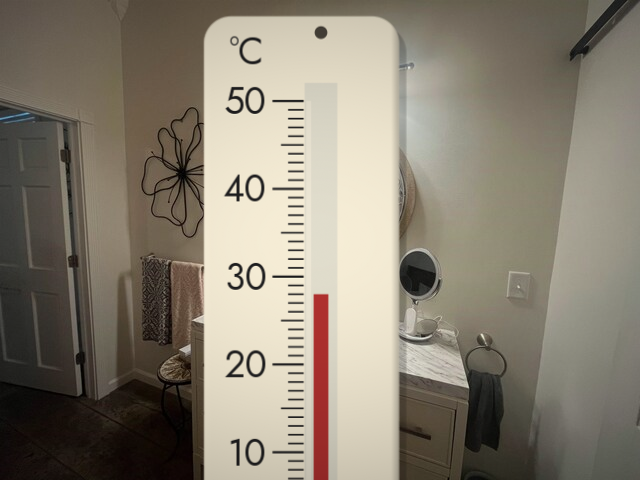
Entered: {"value": 28, "unit": "°C"}
